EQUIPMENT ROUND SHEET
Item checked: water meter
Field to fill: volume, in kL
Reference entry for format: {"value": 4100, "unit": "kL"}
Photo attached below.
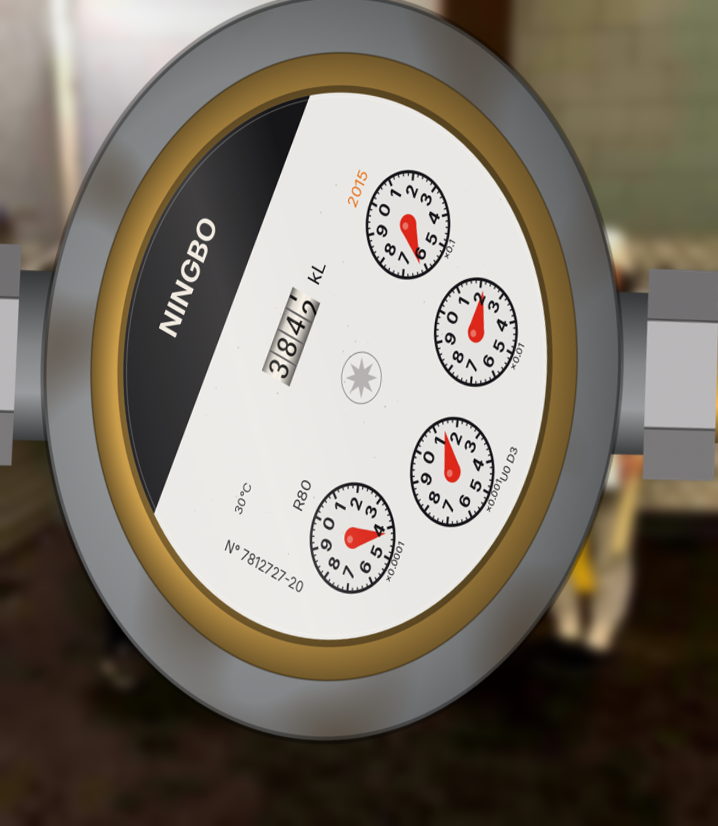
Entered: {"value": 3841.6214, "unit": "kL"}
